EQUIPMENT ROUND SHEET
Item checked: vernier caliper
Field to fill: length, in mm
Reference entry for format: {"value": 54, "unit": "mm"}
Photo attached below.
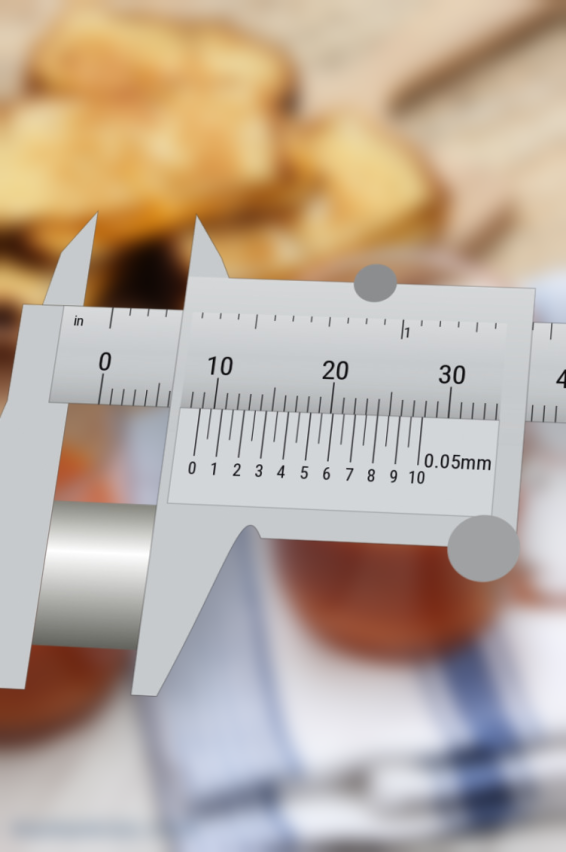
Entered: {"value": 8.8, "unit": "mm"}
